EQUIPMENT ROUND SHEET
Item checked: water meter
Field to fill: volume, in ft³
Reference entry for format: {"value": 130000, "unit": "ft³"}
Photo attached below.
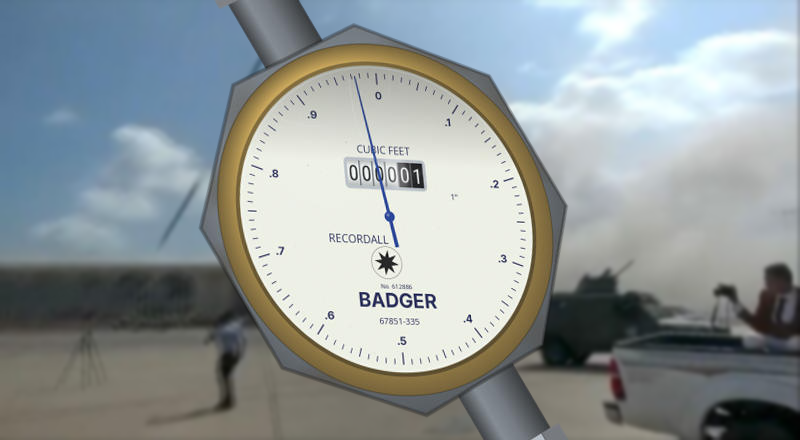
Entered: {"value": 0.97, "unit": "ft³"}
